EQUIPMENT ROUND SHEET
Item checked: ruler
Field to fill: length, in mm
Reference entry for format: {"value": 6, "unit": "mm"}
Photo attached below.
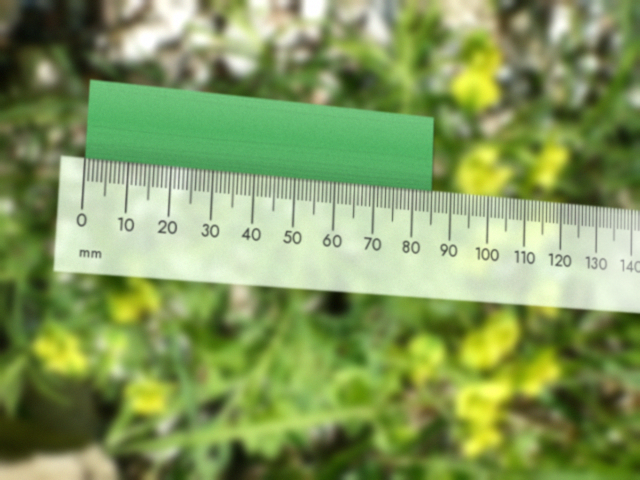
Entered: {"value": 85, "unit": "mm"}
